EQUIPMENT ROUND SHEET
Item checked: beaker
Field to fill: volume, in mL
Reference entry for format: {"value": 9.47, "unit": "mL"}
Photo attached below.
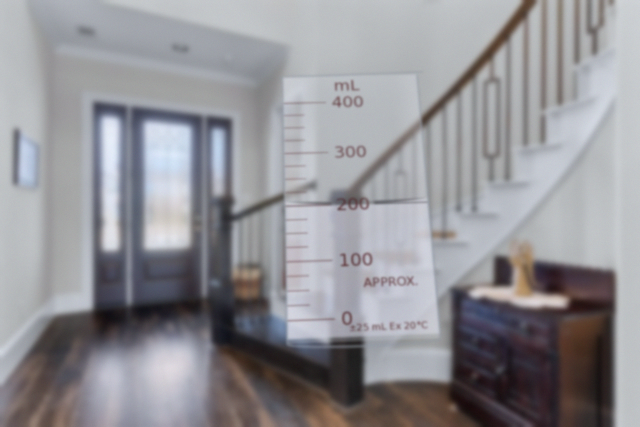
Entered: {"value": 200, "unit": "mL"}
